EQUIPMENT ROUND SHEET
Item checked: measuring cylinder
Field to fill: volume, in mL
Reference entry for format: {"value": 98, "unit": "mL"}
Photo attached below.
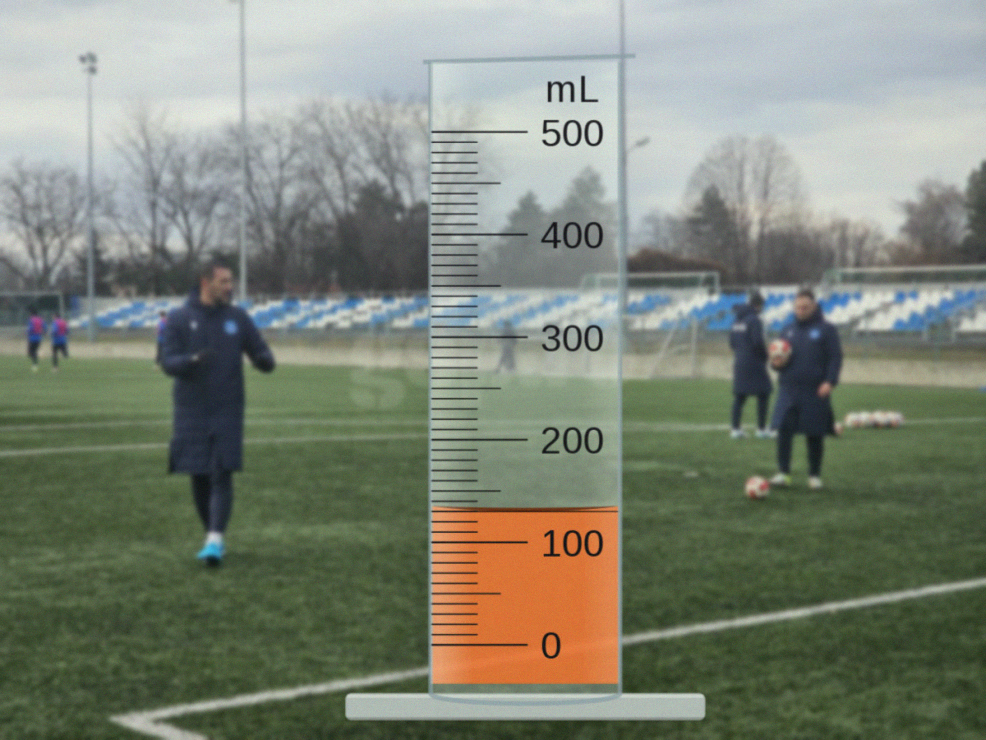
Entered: {"value": 130, "unit": "mL"}
